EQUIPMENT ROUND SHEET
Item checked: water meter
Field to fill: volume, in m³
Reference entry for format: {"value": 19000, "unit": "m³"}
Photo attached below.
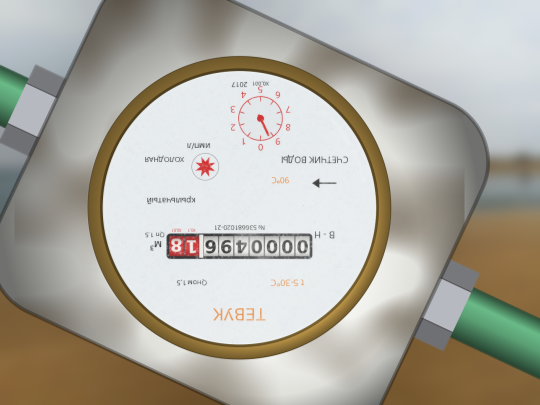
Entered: {"value": 496.179, "unit": "m³"}
